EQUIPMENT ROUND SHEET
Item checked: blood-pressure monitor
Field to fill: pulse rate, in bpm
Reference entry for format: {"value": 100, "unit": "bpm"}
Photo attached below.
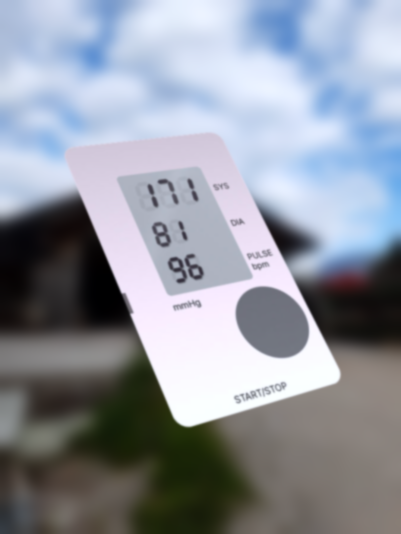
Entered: {"value": 96, "unit": "bpm"}
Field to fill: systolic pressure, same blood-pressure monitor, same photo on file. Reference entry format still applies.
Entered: {"value": 171, "unit": "mmHg"}
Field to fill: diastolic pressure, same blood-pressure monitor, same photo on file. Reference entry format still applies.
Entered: {"value": 81, "unit": "mmHg"}
